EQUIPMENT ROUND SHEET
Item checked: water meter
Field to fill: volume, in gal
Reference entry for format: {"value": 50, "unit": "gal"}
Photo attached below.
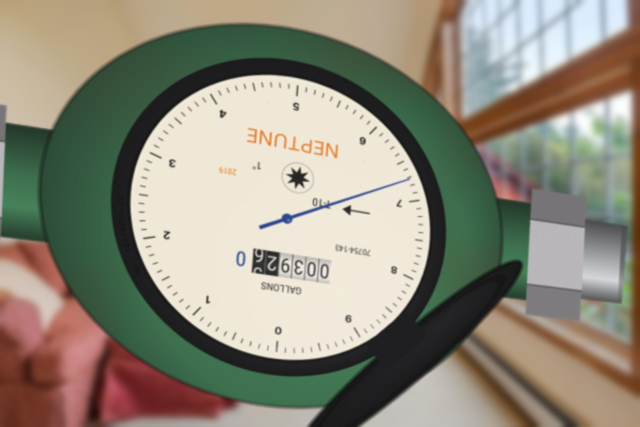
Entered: {"value": 39256.7, "unit": "gal"}
